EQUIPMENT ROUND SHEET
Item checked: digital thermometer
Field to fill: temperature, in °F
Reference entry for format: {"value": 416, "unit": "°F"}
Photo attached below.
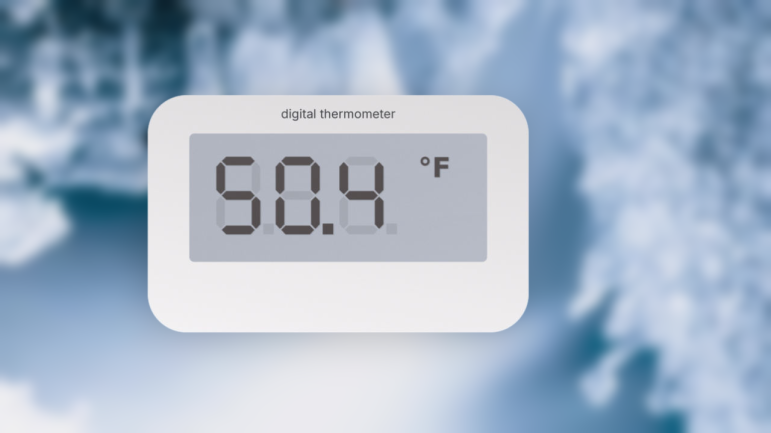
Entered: {"value": 50.4, "unit": "°F"}
